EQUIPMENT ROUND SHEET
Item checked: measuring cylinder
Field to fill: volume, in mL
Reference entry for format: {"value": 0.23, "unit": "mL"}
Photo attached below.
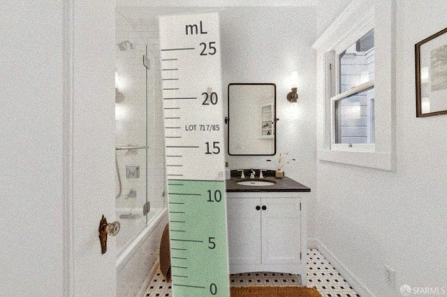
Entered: {"value": 11.5, "unit": "mL"}
